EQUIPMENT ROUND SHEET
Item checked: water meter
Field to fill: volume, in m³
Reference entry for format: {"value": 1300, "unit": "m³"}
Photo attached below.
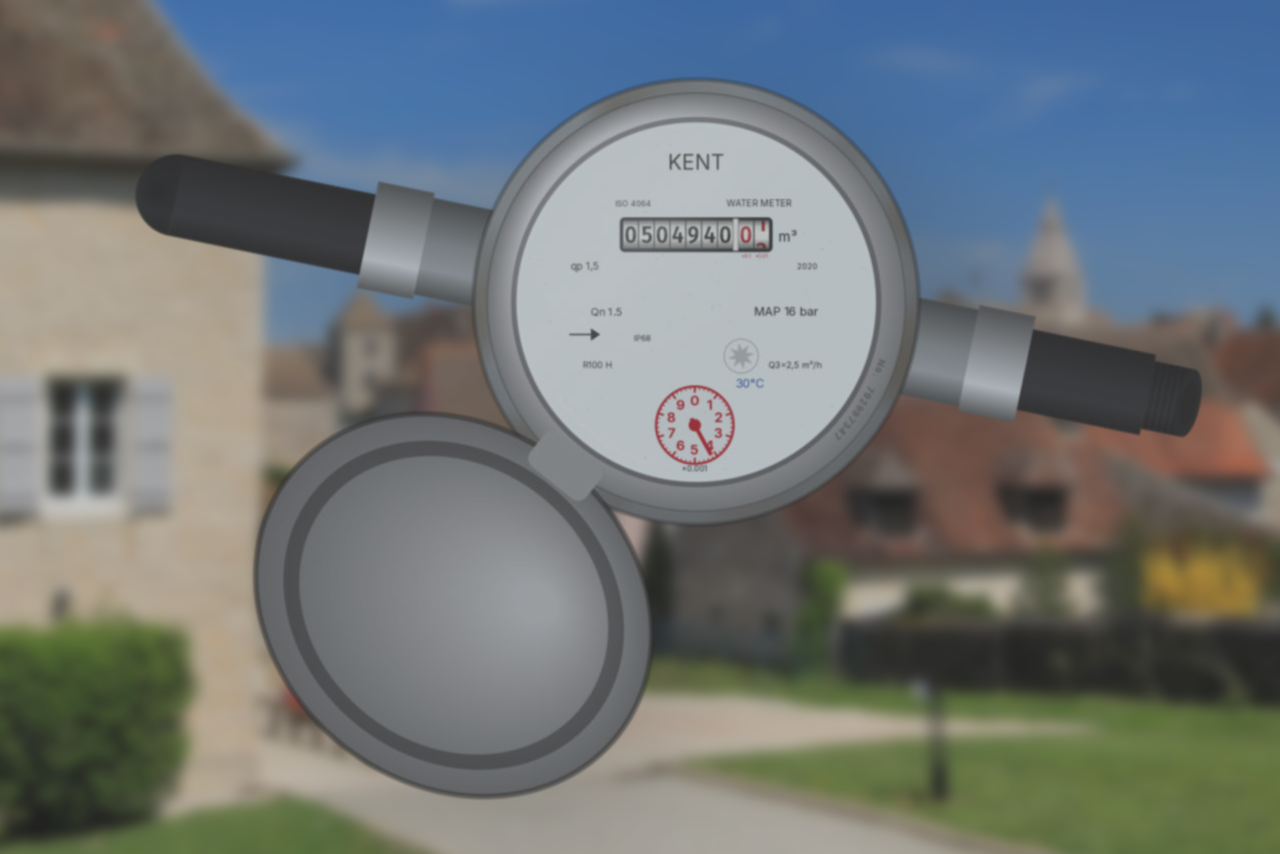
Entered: {"value": 504940.014, "unit": "m³"}
